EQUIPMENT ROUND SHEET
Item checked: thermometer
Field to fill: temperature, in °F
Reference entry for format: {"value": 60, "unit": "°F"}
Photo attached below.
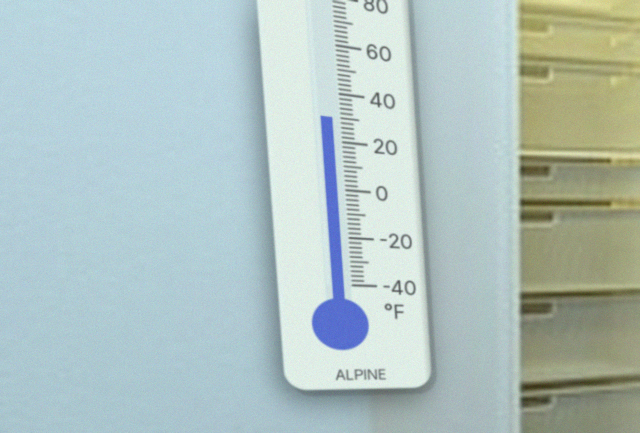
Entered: {"value": 30, "unit": "°F"}
